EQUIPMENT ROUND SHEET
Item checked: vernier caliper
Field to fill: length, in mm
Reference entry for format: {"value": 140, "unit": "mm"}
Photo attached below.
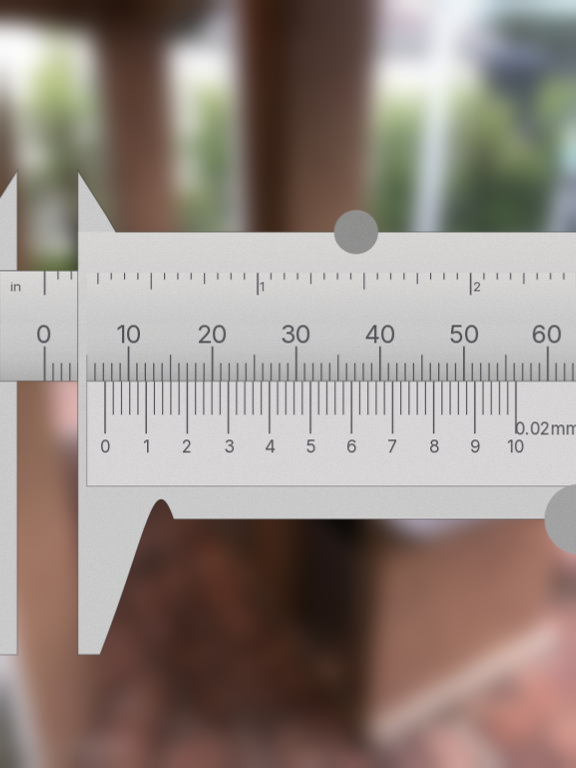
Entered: {"value": 7.2, "unit": "mm"}
